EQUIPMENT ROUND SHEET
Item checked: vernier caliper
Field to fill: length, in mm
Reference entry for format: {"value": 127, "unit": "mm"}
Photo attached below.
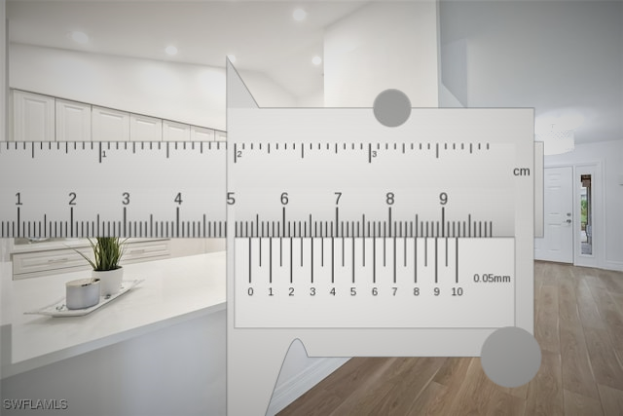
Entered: {"value": 53.6, "unit": "mm"}
